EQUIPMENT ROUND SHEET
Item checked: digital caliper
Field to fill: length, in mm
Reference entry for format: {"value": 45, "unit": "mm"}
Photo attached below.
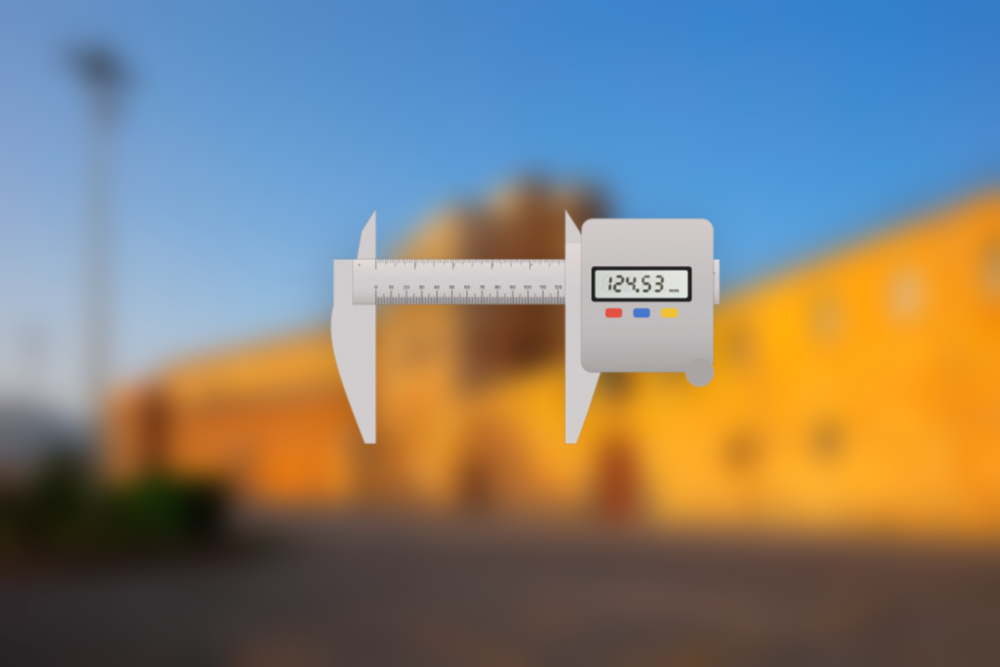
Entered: {"value": 124.53, "unit": "mm"}
